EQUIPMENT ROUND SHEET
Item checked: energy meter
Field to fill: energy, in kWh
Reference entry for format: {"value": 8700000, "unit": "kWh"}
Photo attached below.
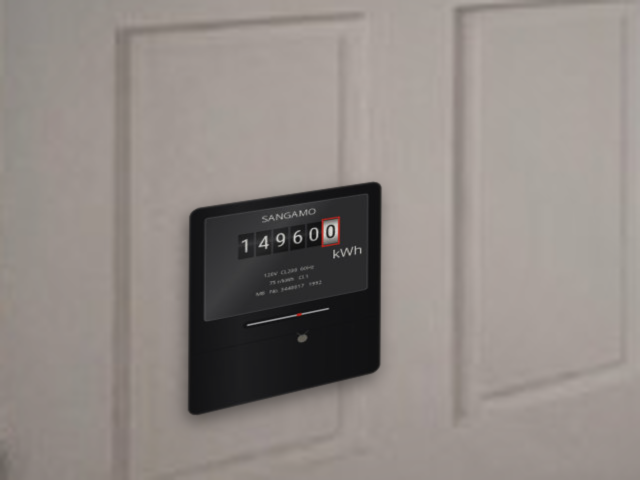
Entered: {"value": 14960.0, "unit": "kWh"}
